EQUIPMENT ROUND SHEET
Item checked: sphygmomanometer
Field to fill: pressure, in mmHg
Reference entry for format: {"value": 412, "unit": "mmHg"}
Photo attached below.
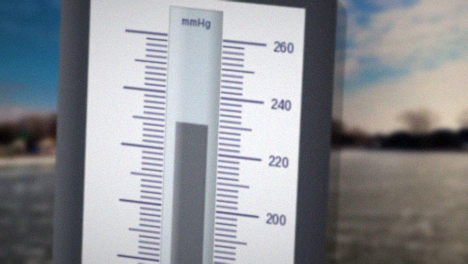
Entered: {"value": 230, "unit": "mmHg"}
